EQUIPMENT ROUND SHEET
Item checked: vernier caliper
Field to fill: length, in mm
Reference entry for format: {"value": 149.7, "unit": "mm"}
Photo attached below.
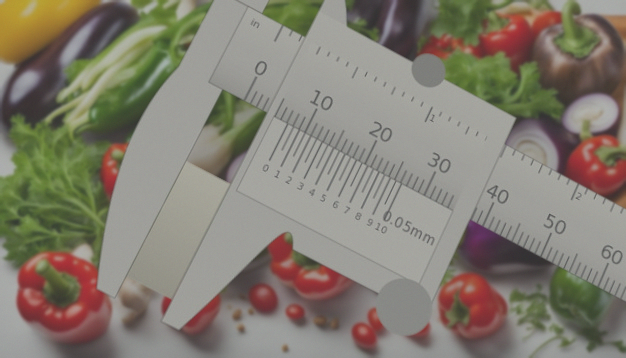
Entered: {"value": 7.2, "unit": "mm"}
